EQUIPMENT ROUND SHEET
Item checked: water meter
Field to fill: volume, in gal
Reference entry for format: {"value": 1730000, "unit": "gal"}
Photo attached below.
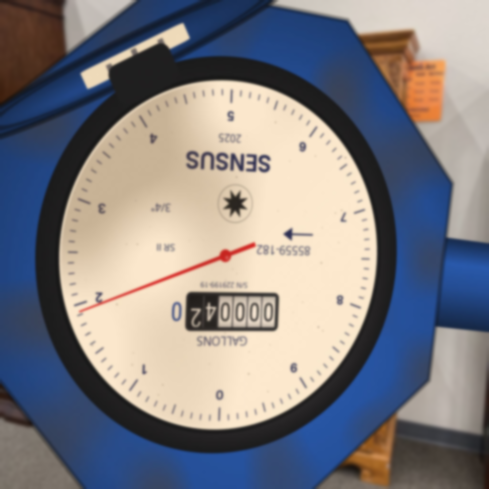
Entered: {"value": 421.9, "unit": "gal"}
